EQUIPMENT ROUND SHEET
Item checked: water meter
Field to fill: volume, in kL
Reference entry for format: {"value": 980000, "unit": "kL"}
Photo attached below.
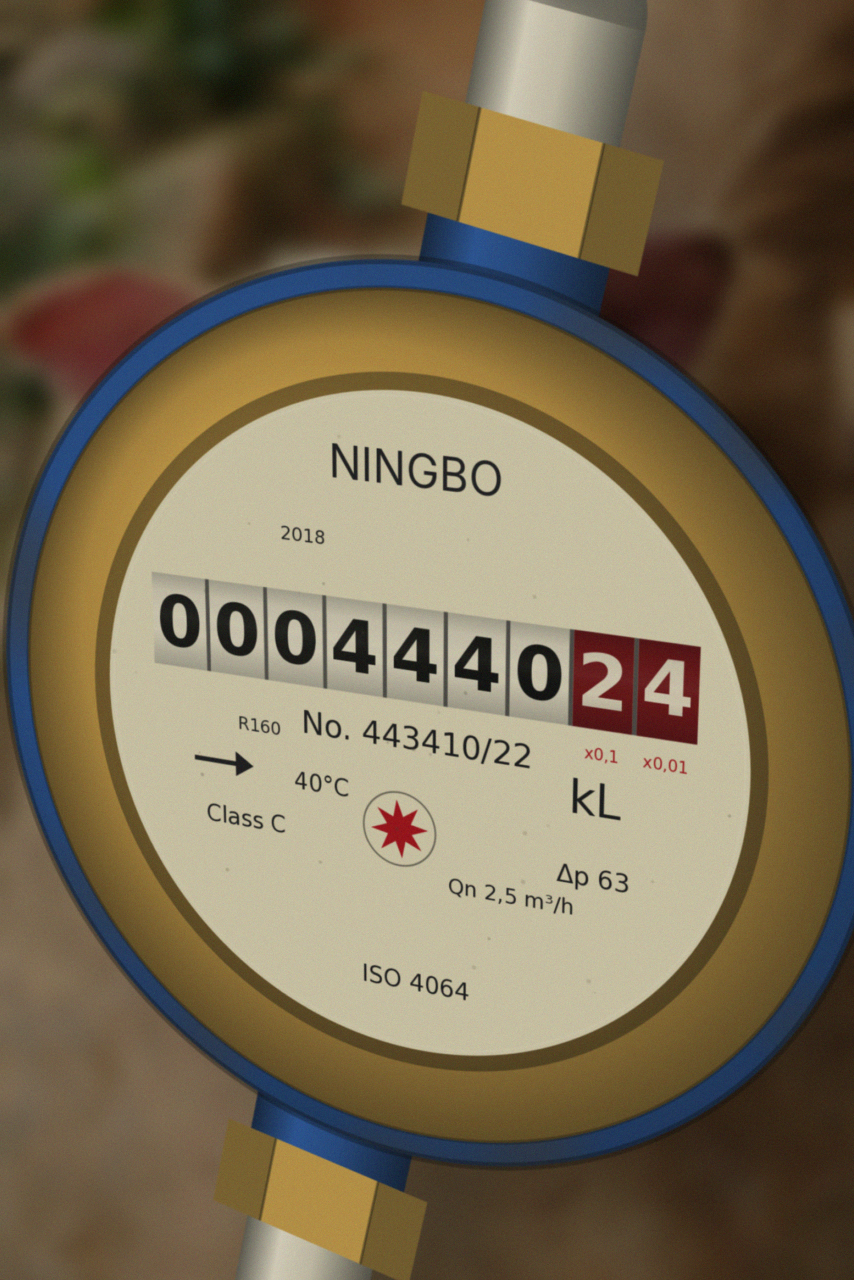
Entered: {"value": 4440.24, "unit": "kL"}
